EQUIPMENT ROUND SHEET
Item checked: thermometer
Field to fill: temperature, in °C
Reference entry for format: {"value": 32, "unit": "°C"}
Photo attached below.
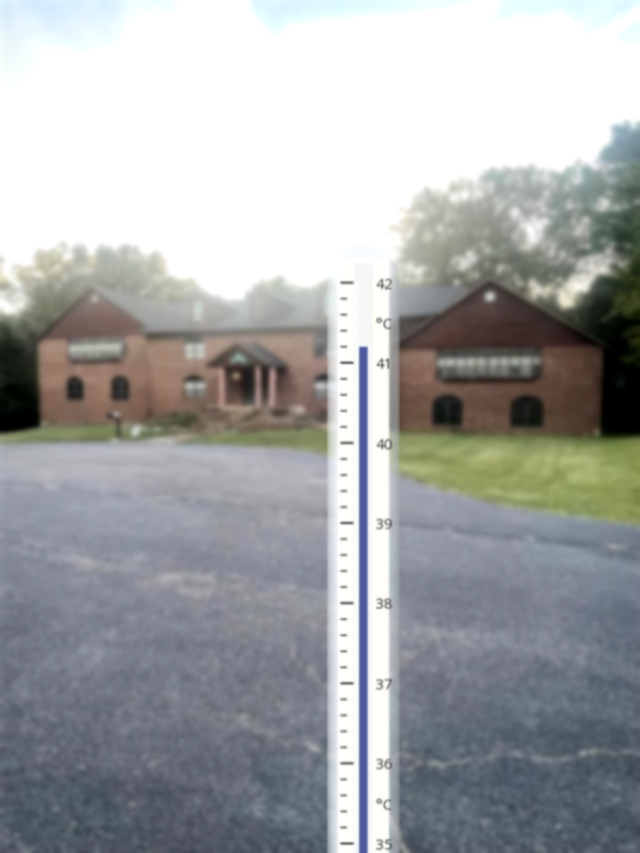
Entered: {"value": 41.2, "unit": "°C"}
